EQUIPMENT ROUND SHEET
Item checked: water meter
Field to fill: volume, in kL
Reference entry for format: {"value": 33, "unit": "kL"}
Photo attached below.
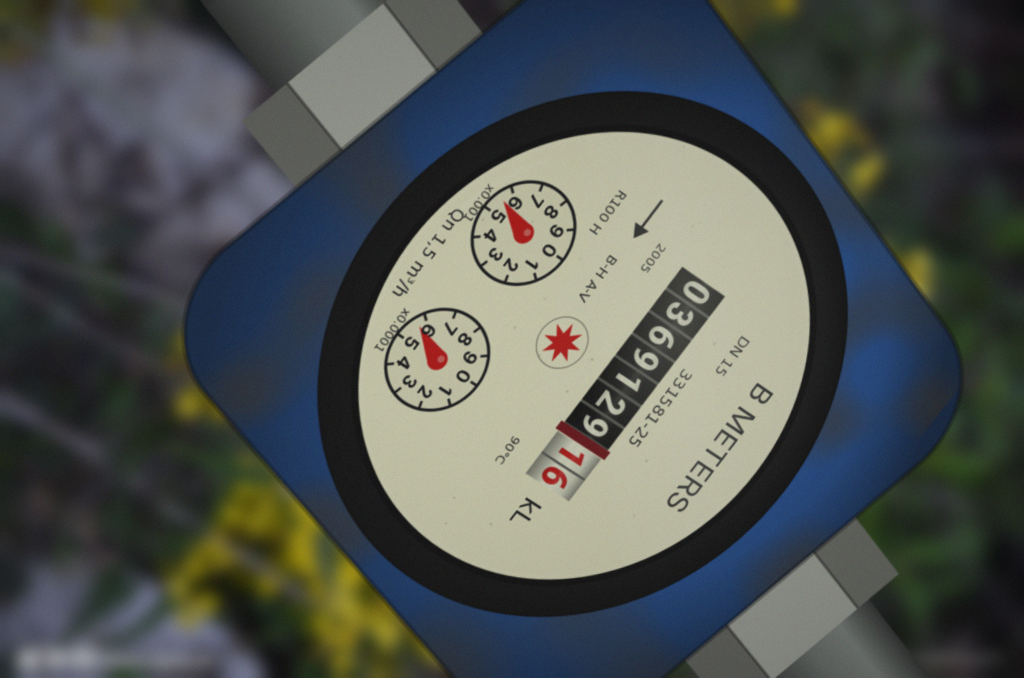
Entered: {"value": 369129.1655, "unit": "kL"}
